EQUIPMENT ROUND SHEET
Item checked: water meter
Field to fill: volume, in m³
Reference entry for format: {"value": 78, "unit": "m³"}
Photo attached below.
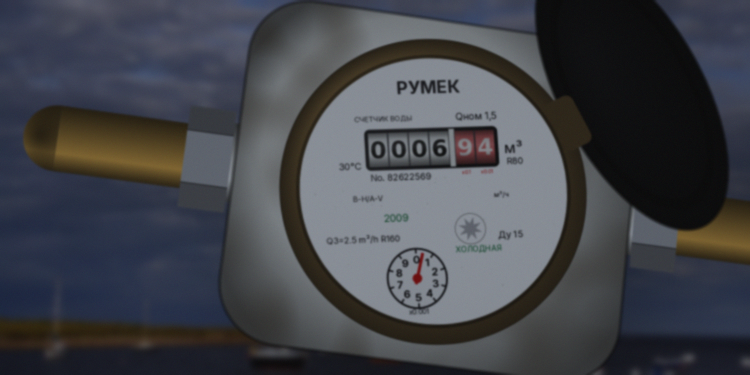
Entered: {"value": 6.940, "unit": "m³"}
